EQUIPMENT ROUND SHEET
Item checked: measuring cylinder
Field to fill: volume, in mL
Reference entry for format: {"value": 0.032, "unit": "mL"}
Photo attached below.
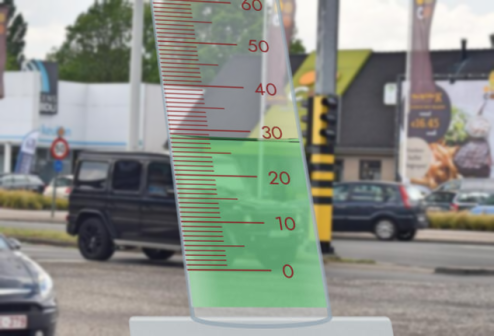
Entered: {"value": 28, "unit": "mL"}
